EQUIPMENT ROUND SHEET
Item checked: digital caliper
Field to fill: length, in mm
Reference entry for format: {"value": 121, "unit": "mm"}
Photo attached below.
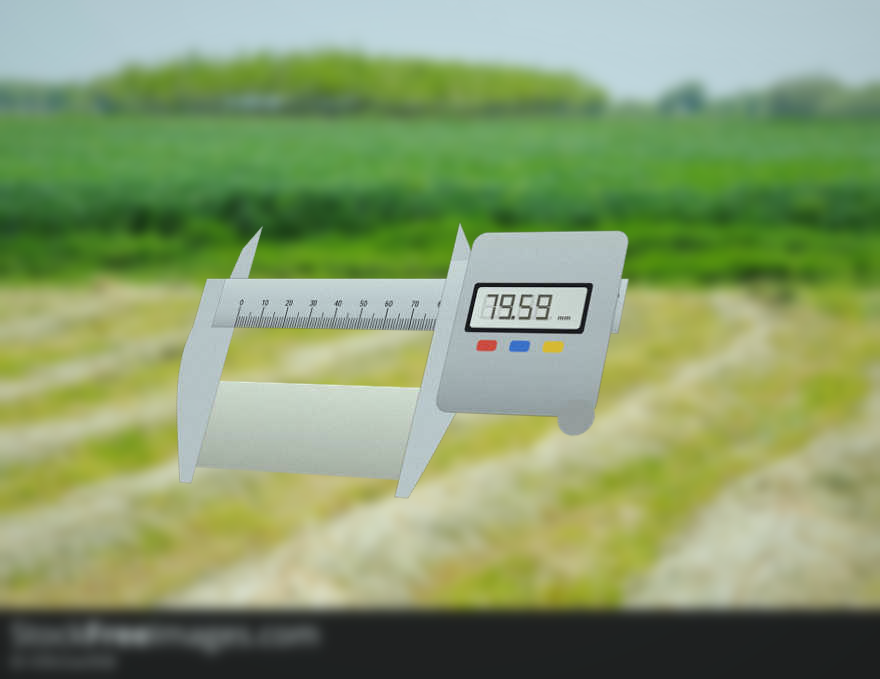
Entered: {"value": 79.59, "unit": "mm"}
